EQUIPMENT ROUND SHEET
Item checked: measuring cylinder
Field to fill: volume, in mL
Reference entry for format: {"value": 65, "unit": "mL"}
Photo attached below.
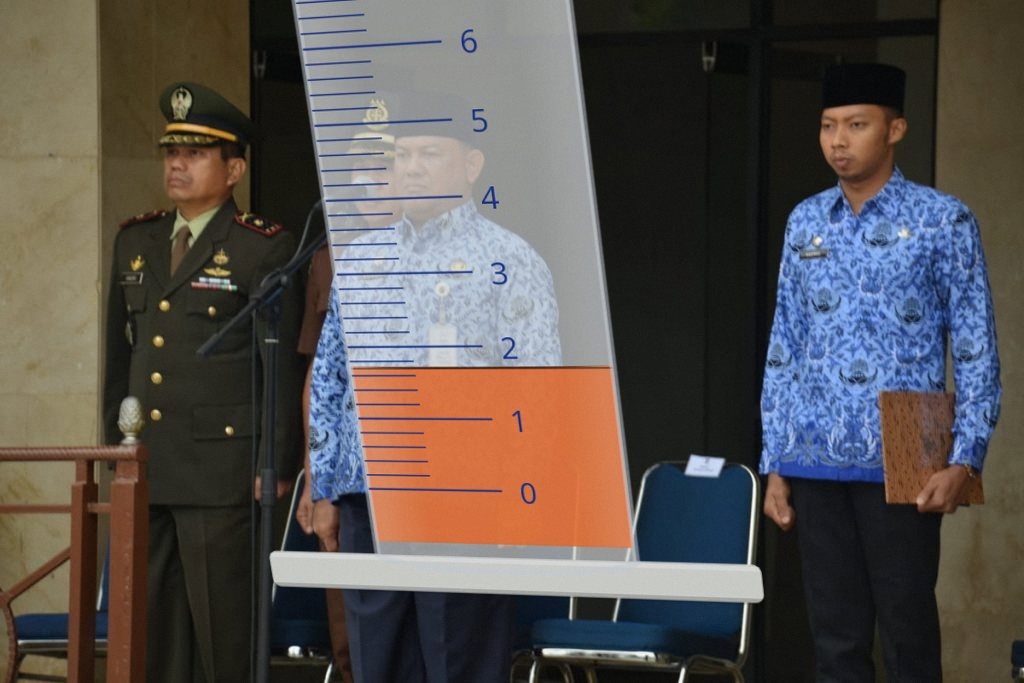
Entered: {"value": 1.7, "unit": "mL"}
